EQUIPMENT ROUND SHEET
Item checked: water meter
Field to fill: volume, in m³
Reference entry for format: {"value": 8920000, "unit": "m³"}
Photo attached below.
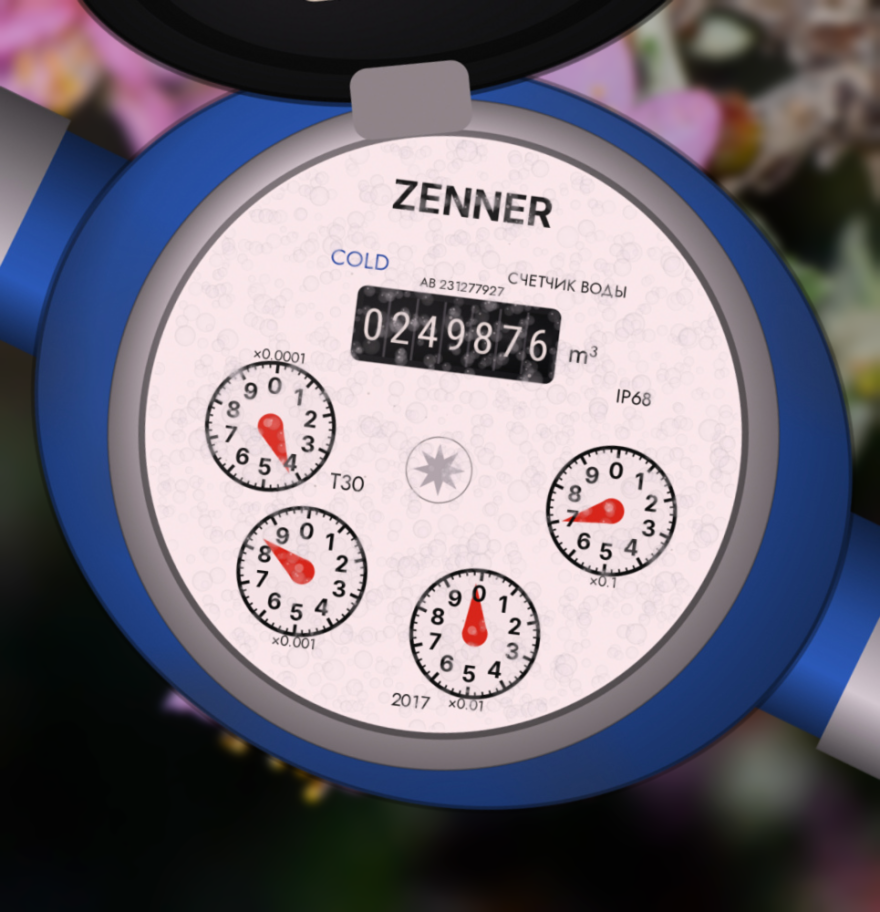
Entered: {"value": 249876.6984, "unit": "m³"}
